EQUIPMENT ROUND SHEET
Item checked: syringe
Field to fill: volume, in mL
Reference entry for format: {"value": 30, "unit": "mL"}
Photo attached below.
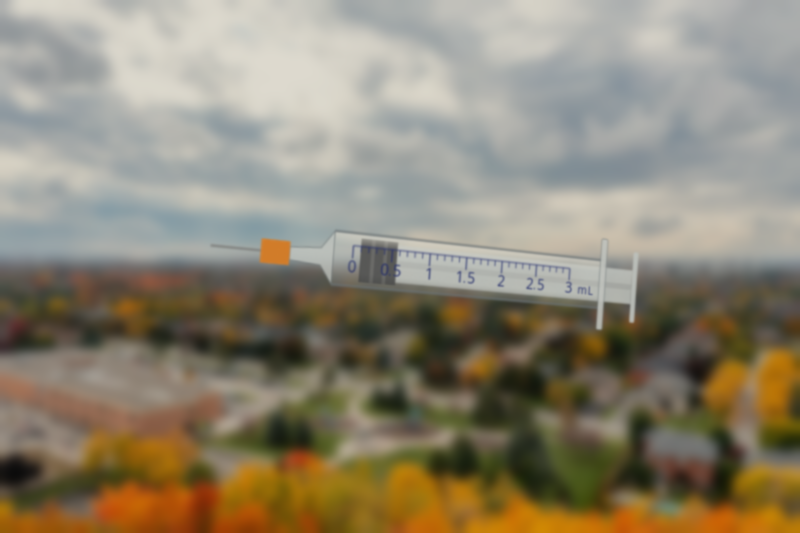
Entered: {"value": 0.1, "unit": "mL"}
